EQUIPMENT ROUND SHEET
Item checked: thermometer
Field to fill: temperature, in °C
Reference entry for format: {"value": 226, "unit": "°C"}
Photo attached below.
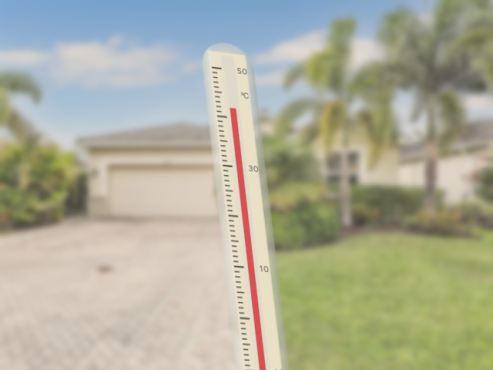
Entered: {"value": 42, "unit": "°C"}
